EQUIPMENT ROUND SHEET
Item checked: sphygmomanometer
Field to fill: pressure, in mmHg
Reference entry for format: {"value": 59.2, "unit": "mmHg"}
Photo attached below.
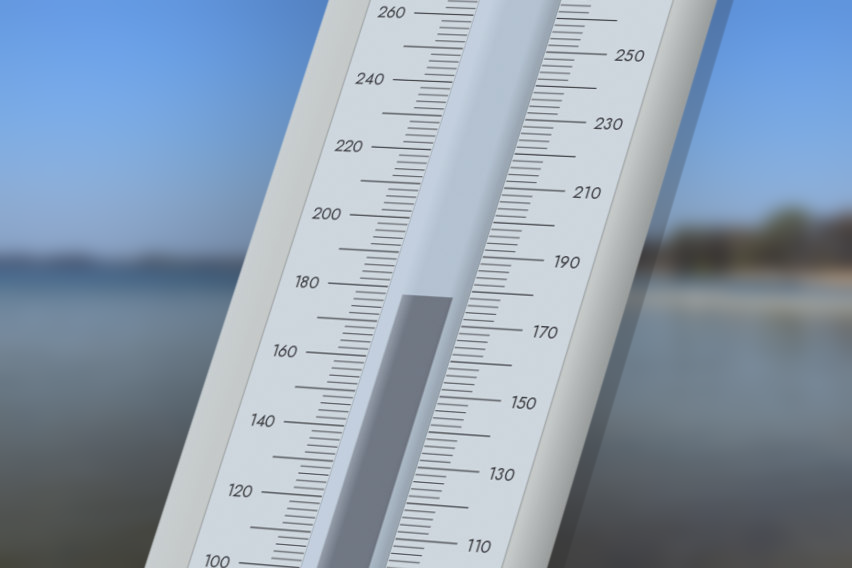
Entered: {"value": 178, "unit": "mmHg"}
